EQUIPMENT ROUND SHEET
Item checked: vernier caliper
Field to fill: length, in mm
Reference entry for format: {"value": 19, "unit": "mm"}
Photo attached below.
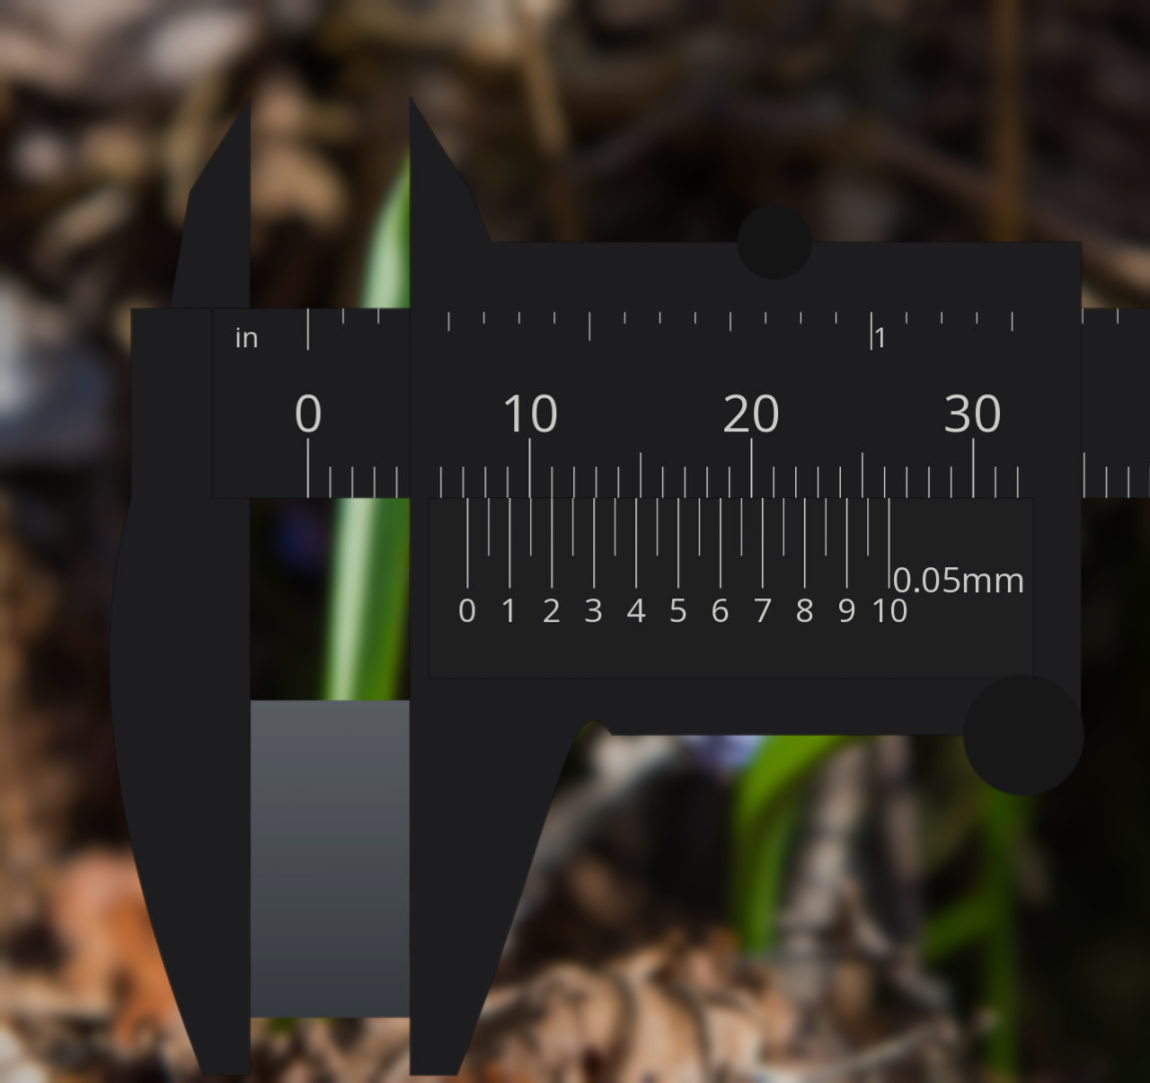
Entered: {"value": 7.20, "unit": "mm"}
